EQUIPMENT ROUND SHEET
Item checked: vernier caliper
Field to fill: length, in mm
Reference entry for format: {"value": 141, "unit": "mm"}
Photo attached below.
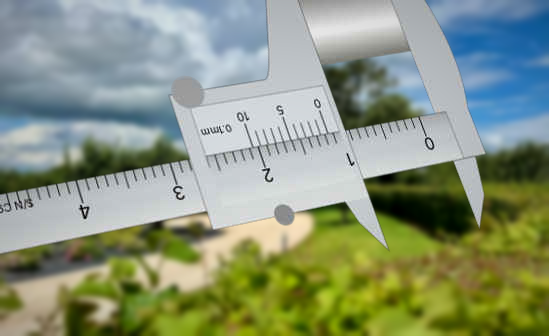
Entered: {"value": 11.6, "unit": "mm"}
